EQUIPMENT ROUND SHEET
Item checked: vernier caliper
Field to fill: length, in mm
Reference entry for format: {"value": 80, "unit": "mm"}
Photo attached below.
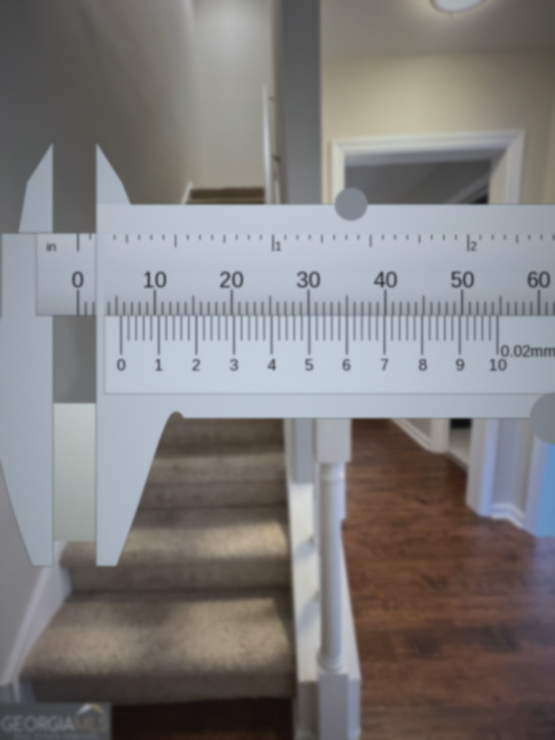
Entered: {"value": 5.6, "unit": "mm"}
